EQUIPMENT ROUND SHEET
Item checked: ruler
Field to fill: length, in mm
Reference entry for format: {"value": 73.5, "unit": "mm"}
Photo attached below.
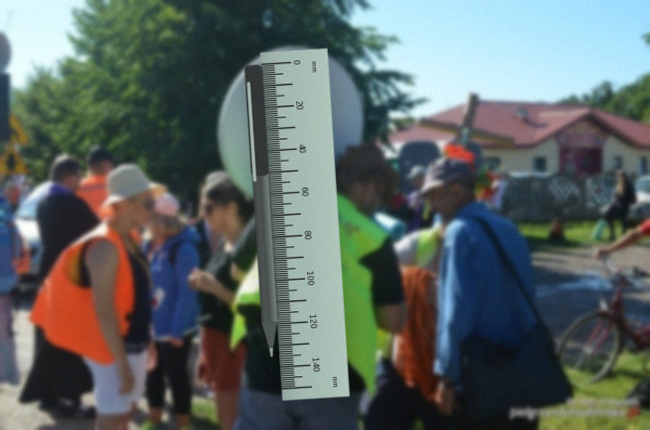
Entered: {"value": 135, "unit": "mm"}
